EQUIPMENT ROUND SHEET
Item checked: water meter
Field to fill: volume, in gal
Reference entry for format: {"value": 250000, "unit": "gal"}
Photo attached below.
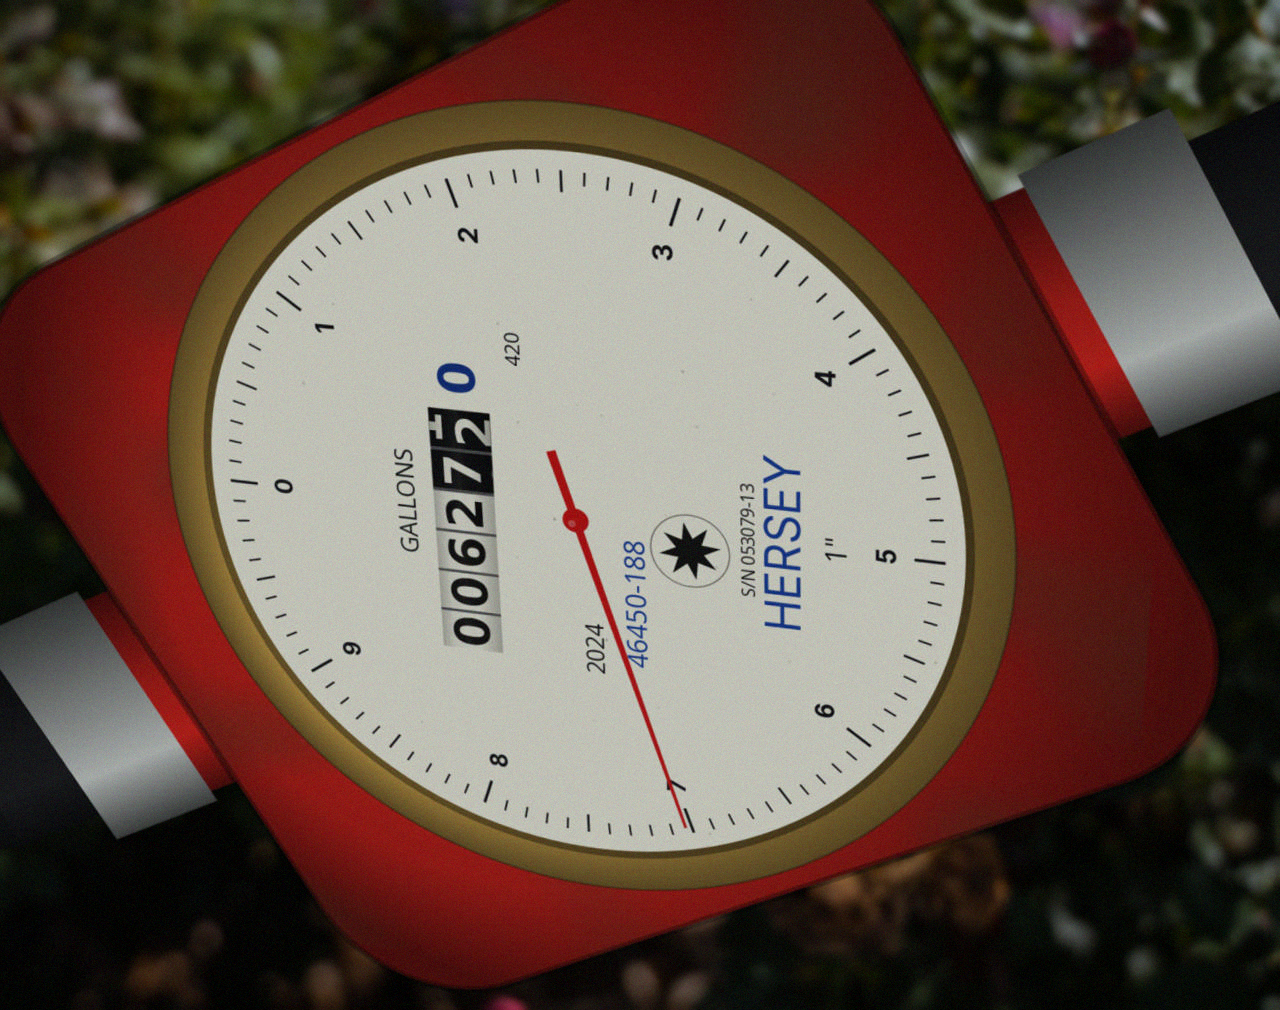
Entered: {"value": 62717.0, "unit": "gal"}
